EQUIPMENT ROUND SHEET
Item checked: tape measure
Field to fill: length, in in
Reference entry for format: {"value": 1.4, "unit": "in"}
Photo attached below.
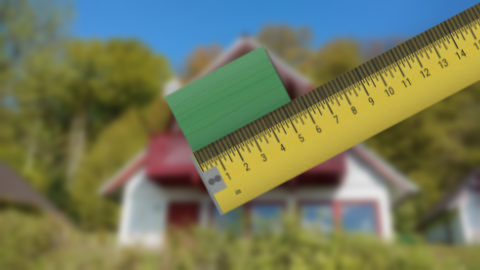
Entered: {"value": 5.5, "unit": "in"}
